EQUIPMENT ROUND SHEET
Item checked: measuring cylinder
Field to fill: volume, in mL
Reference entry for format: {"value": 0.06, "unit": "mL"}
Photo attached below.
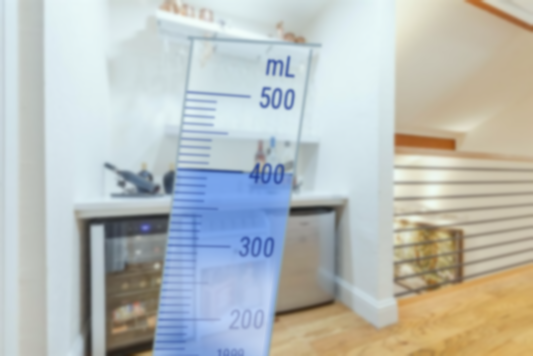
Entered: {"value": 400, "unit": "mL"}
